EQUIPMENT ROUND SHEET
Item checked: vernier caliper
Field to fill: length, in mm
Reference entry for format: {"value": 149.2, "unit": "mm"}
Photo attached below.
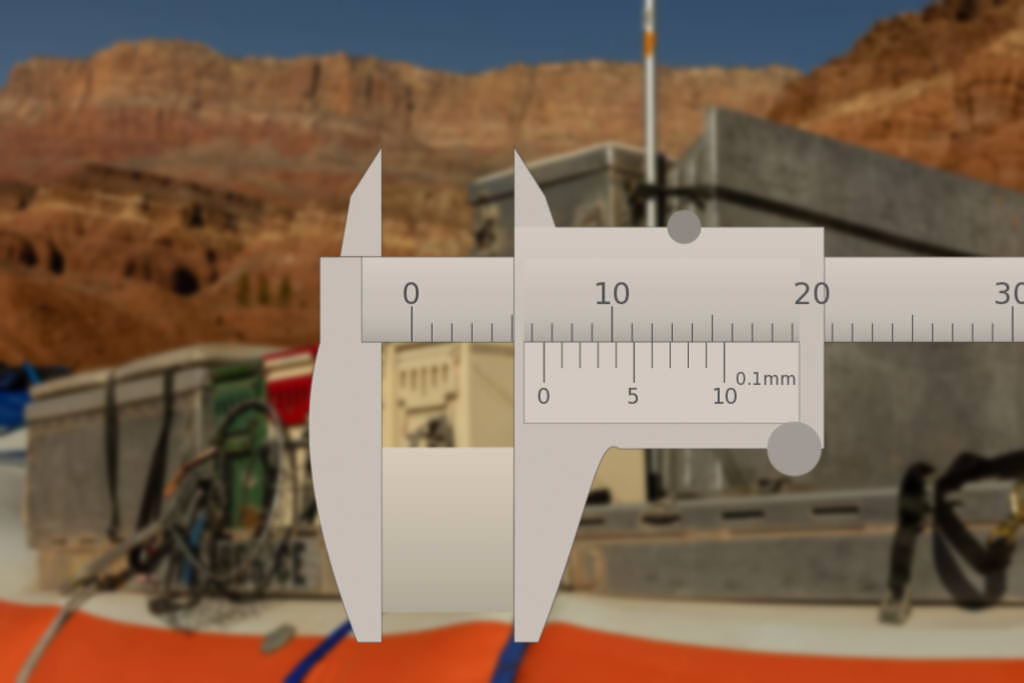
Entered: {"value": 6.6, "unit": "mm"}
